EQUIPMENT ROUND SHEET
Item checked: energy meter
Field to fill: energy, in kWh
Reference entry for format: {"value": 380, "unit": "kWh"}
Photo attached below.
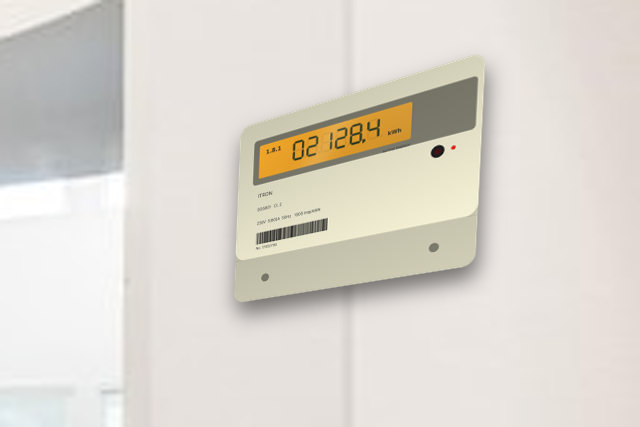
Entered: {"value": 2128.4, "unit": "kWh"}
